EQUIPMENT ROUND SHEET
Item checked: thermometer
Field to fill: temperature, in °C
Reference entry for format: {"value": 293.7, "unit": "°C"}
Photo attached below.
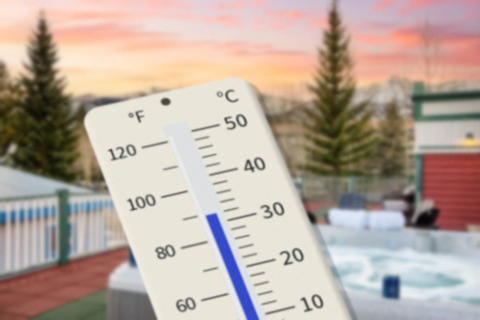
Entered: {"value": 32, "unit": "°C"}
